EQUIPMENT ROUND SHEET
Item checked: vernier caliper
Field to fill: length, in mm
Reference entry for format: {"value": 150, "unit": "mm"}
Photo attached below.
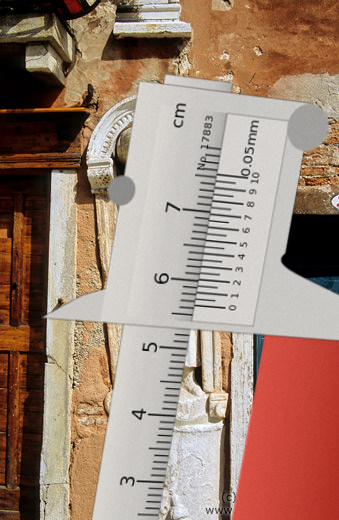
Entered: {"value": 56.4, "unit": "mm"}
